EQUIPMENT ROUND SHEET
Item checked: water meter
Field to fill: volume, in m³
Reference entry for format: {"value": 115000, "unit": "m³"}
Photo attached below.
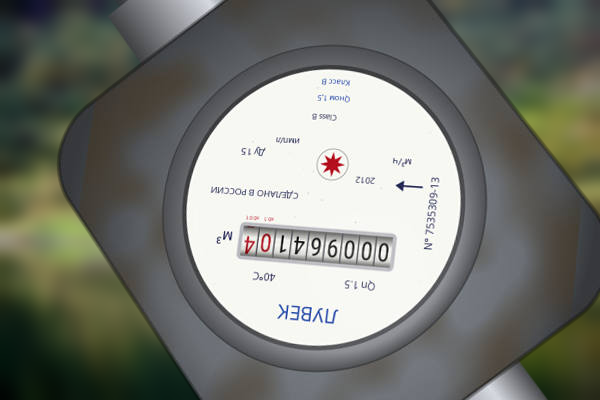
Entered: {"value": 9641.04, "unit": "m³"}
